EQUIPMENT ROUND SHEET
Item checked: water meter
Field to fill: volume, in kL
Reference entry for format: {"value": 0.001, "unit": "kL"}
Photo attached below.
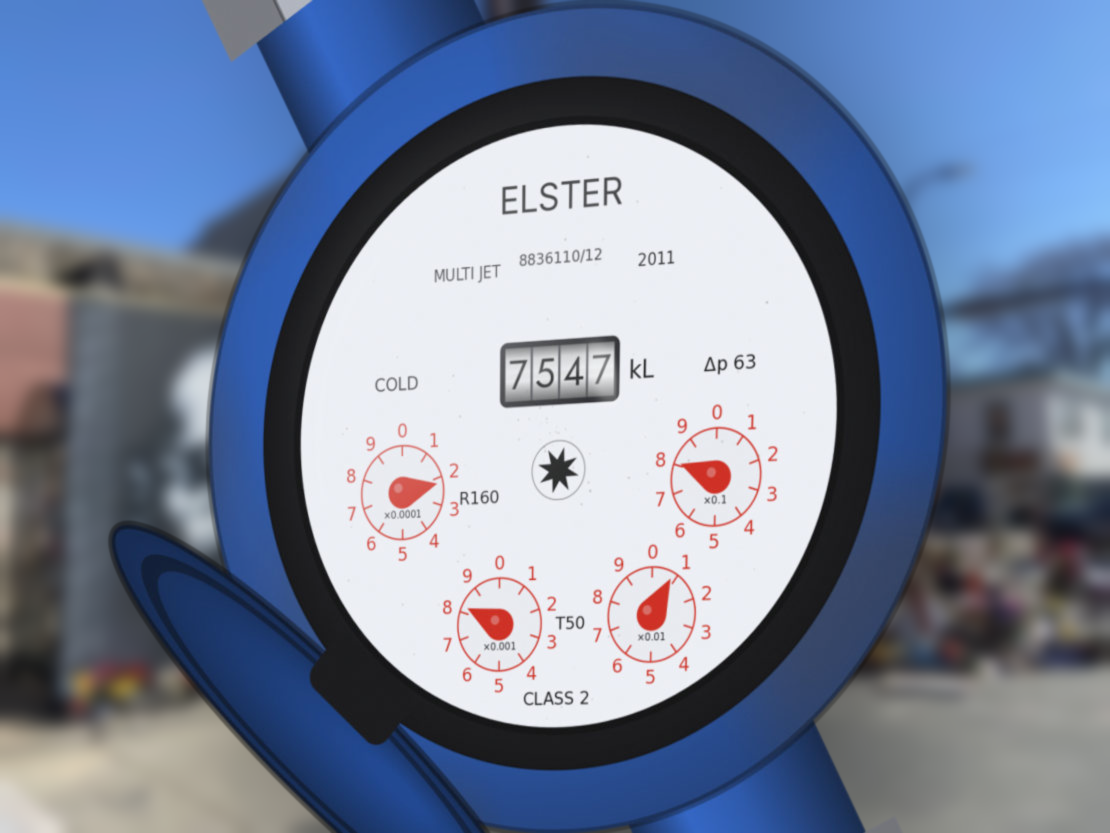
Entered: {"value": 7547.8082, "unit": "kL"}
